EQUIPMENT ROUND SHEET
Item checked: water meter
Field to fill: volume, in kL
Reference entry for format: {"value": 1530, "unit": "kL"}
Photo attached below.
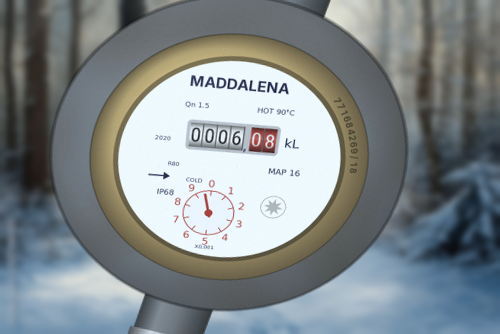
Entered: {"value": 6.079, "unit": "kL"}
